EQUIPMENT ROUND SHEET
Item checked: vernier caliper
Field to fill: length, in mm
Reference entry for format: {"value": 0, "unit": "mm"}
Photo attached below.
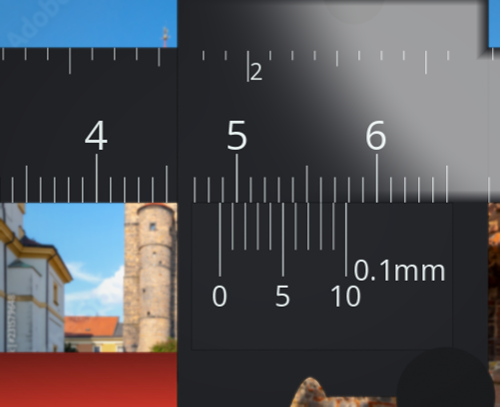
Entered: {"value": 48.8, "unit": "mm"}
